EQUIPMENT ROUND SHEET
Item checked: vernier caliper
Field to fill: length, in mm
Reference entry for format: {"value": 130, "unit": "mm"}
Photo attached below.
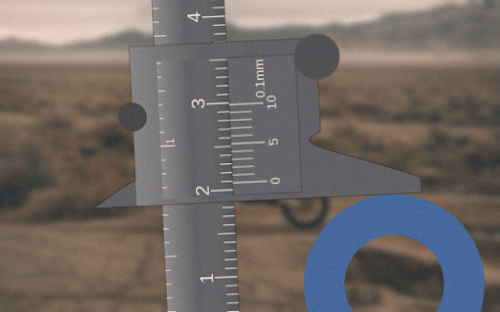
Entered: {"value": 20.8, "unit": "mm"}
